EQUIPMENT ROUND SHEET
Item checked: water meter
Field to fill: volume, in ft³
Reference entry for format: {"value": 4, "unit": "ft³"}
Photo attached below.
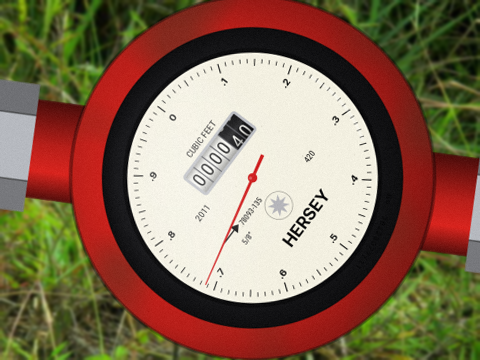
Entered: {"value": 39.71, "unit": "ft³"}
